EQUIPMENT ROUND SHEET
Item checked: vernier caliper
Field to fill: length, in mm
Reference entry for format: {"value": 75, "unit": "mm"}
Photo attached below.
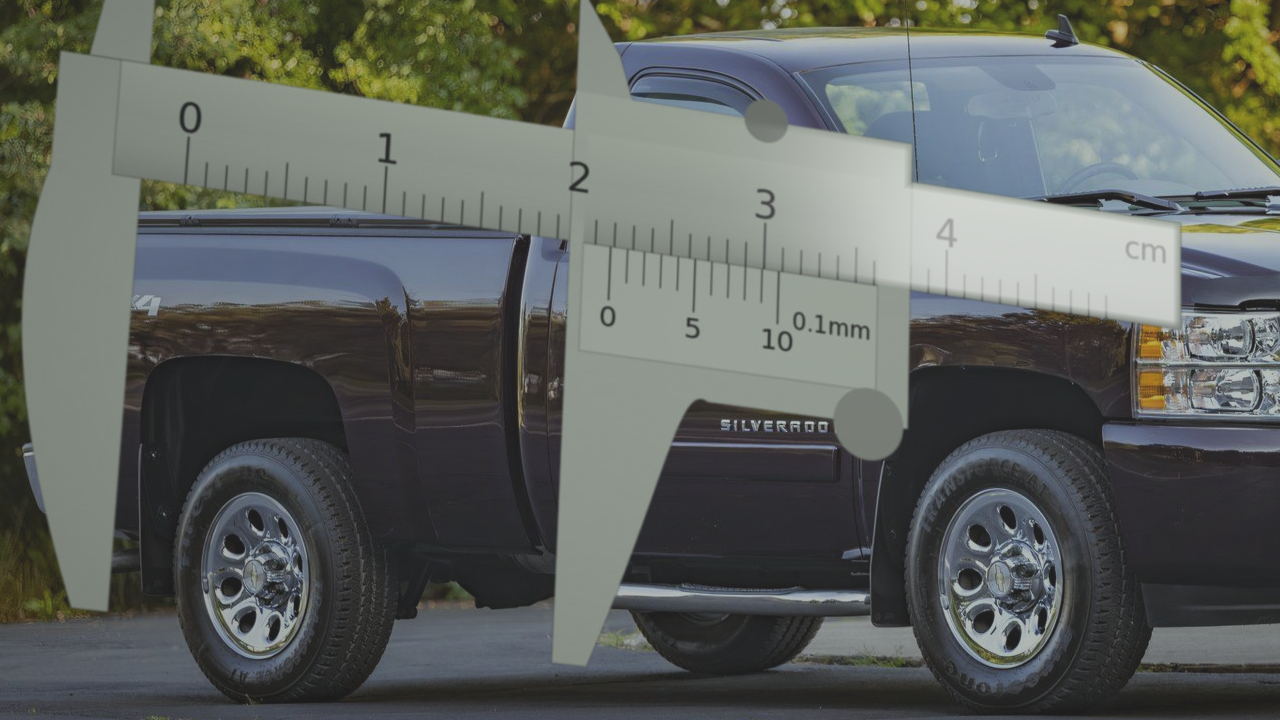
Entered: {"value": 21.8, "unit": "mm"}
